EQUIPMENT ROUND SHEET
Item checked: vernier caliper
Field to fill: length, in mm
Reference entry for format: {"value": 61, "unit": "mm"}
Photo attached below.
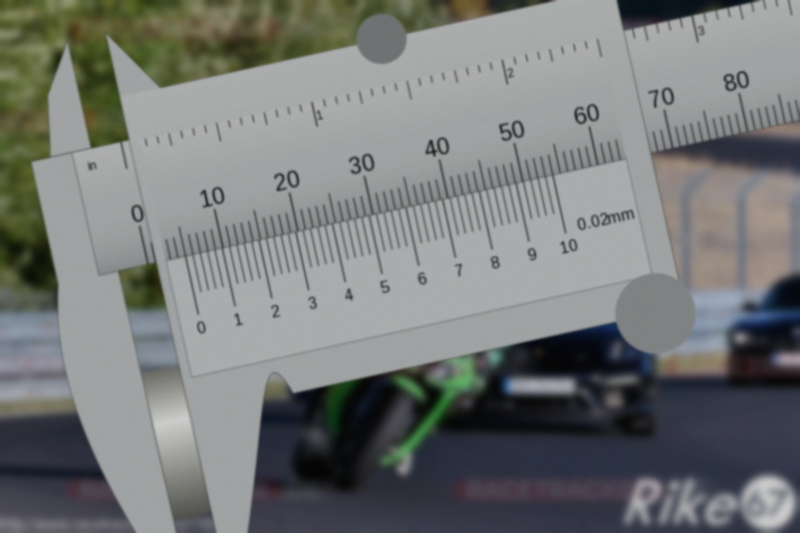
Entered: {"value": 5.0, "unit": "mm"}
